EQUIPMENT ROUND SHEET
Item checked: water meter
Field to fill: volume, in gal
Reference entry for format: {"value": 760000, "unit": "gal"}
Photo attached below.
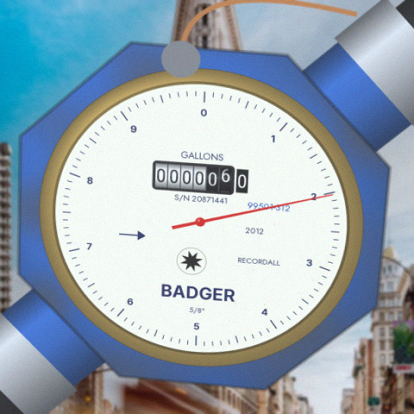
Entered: {"value": 62.0, "unit": "gal"}
